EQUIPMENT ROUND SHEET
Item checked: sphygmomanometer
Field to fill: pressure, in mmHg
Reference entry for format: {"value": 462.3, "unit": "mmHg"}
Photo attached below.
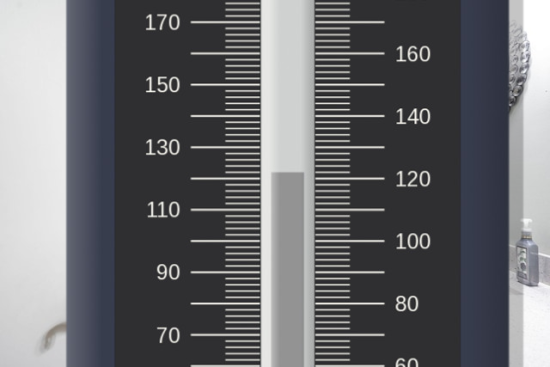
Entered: {"value": 122, "unit": "mmHg"}
